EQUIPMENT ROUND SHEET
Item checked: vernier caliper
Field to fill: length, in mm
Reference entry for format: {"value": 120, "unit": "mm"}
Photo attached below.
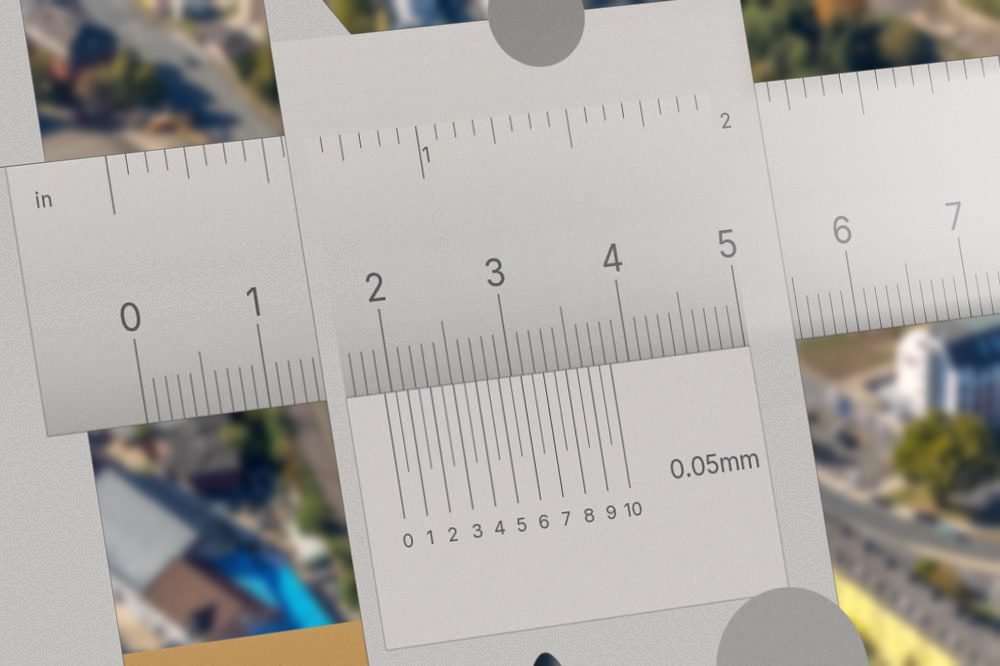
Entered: {"value": 19.4, "unit": "mm"}
